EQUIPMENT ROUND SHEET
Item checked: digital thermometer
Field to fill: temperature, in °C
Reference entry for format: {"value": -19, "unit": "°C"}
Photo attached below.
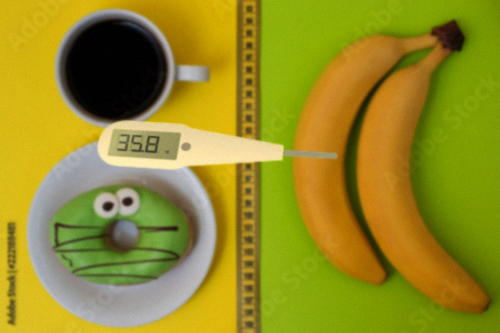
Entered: {"value": 35.8, "unit": "°C"}
